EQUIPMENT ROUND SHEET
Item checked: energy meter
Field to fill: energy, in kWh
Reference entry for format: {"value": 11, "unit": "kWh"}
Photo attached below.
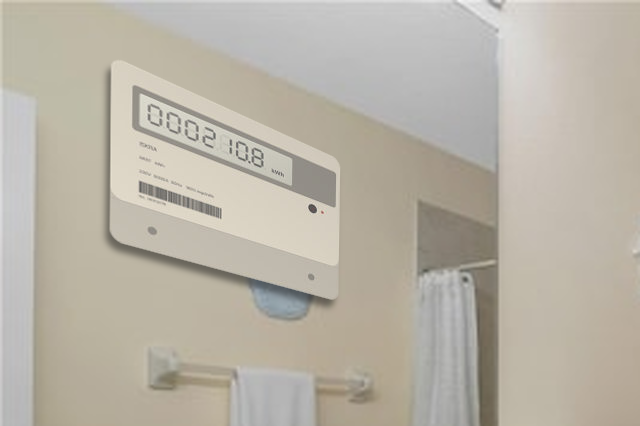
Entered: {"value": 210.8, "unit": "kWh"}
